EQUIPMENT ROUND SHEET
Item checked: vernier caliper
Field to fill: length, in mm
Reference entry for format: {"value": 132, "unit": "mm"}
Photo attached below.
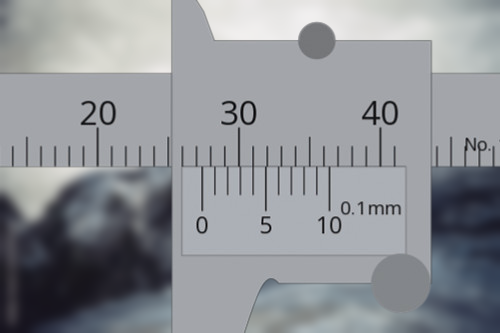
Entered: {"value": 27.4, "unit": "mm"}
